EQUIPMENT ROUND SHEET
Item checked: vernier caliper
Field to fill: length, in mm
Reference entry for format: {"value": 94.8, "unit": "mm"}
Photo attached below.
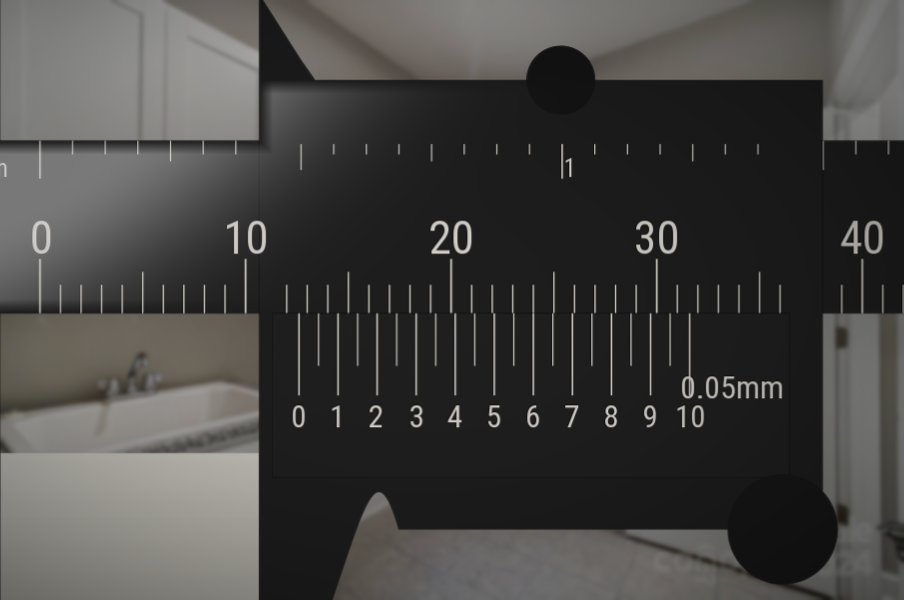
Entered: {"value": 12.6, "unit": "mm"}
